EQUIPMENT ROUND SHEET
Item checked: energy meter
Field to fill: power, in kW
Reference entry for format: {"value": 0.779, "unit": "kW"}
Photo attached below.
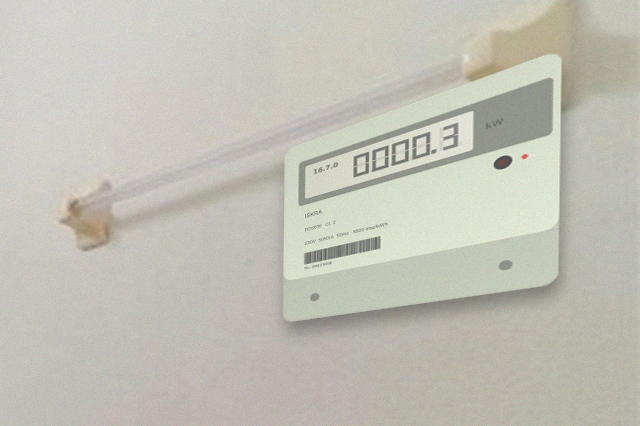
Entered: {"value": 0.3, "unit": "kW"}
